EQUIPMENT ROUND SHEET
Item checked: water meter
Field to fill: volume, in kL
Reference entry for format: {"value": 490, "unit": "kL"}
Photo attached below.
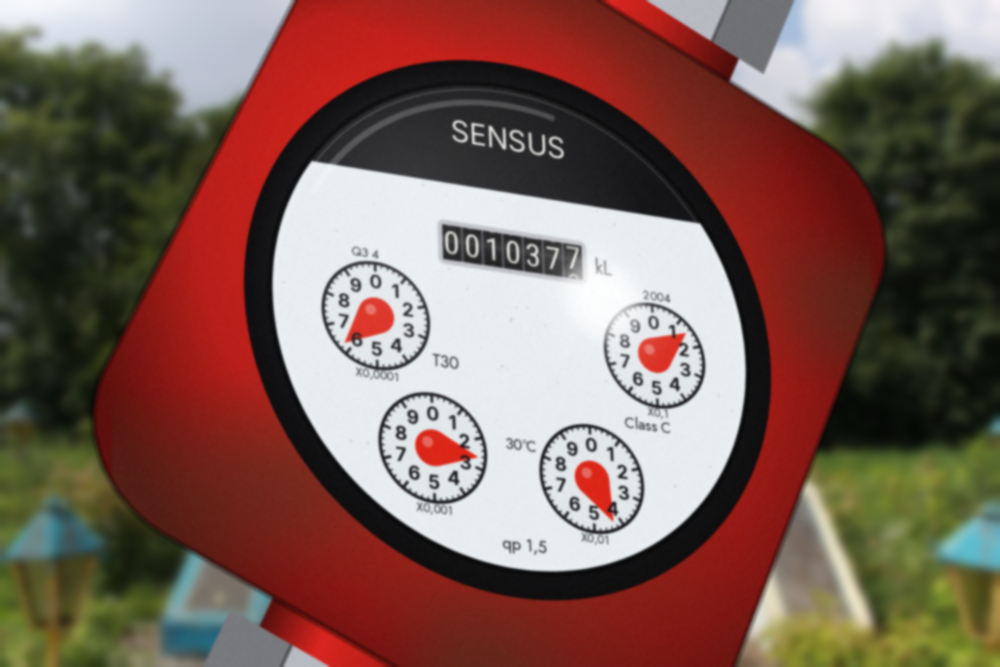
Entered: {"value": 10377.1426, "unit": "kL"}
